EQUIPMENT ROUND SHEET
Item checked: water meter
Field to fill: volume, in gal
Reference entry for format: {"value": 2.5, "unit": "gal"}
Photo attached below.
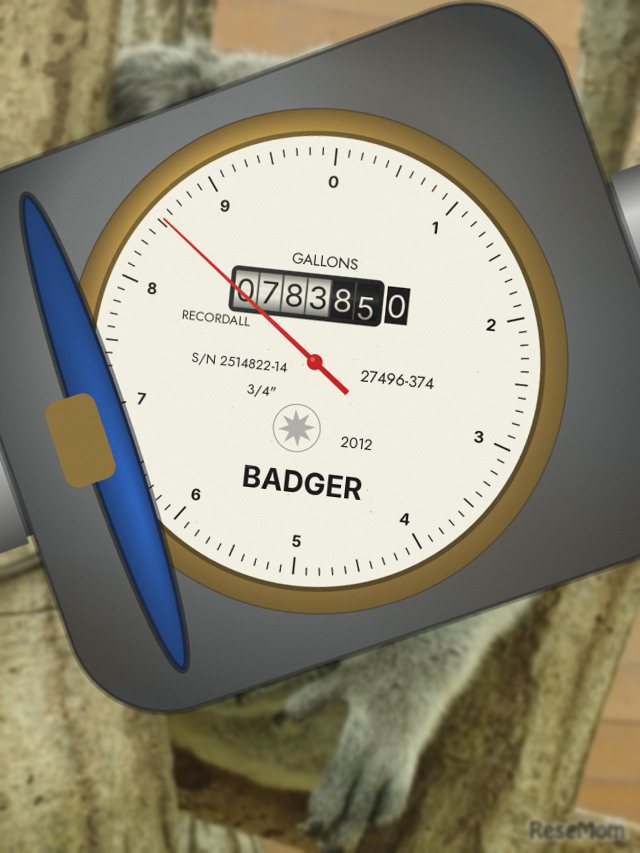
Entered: {"value": 783848.5, "unit": "gal"}
